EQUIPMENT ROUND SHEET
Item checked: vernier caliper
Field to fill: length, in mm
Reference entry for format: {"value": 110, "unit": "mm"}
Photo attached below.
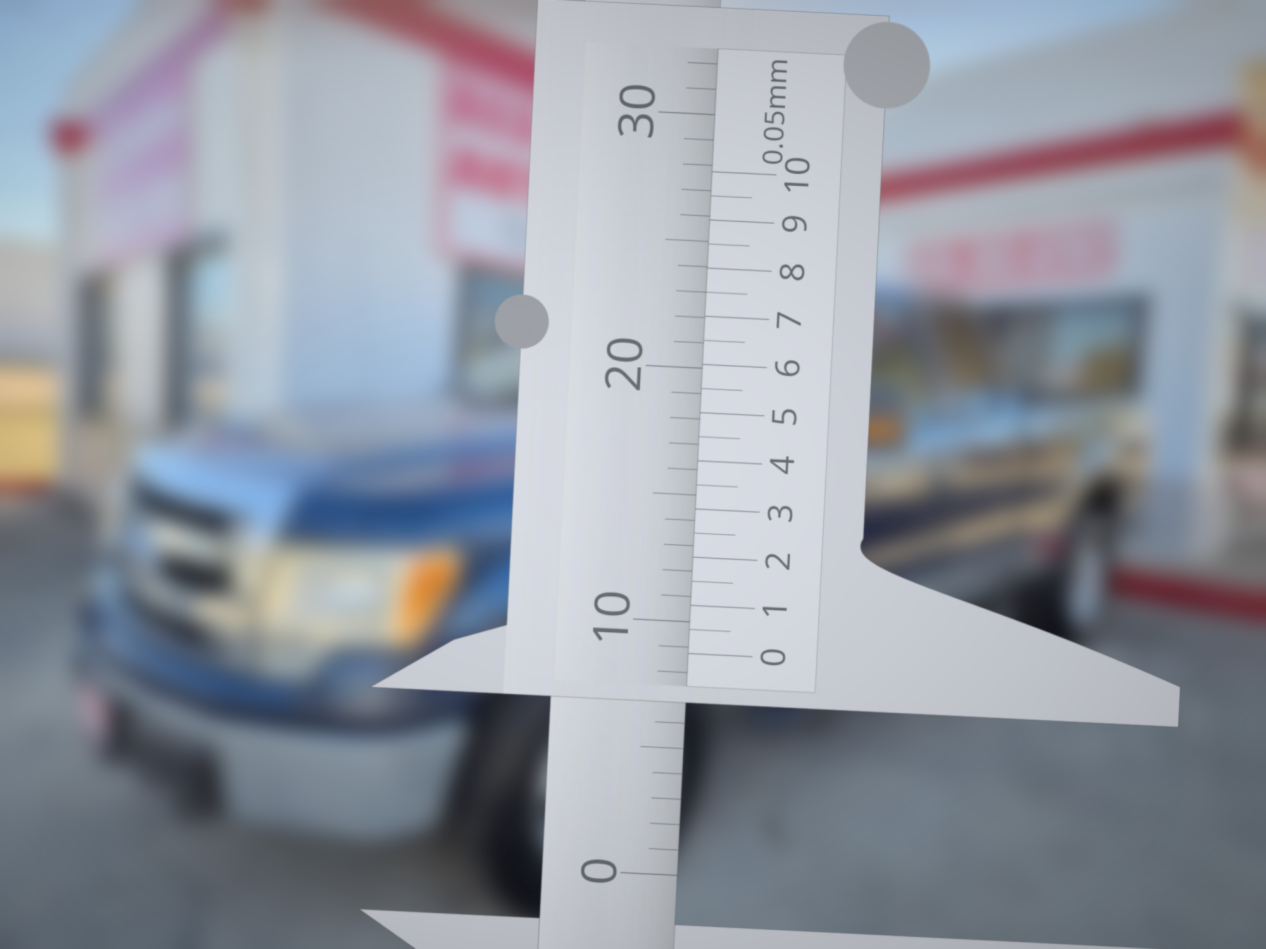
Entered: {"value": 8.75, "unit": "mm"}
